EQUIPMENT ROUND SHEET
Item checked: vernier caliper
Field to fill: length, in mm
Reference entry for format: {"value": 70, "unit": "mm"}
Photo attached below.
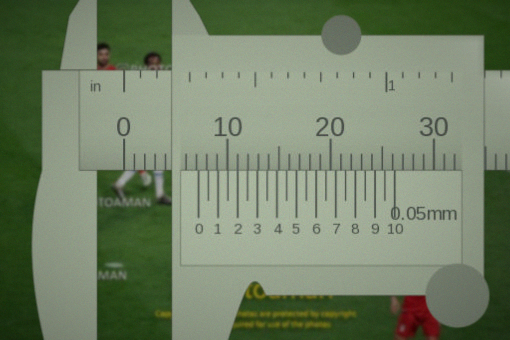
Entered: {"value": 7.2, "unit": "mm"}
